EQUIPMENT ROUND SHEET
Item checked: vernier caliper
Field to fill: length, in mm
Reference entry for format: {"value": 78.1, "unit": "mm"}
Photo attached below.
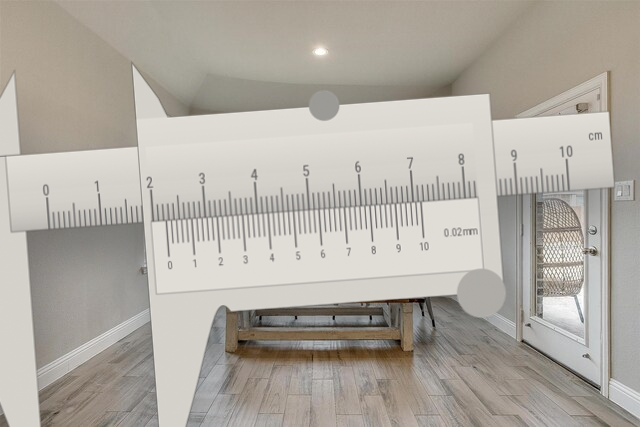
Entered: {"value": 22.5, "unit": "mm"}
